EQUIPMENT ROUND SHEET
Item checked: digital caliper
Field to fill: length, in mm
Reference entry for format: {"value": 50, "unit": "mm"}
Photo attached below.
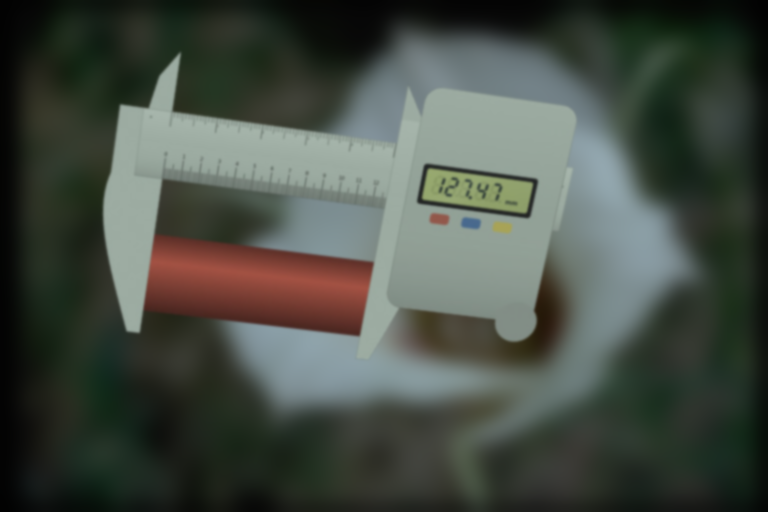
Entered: {"value": 127.47, "unit": "mm"}
